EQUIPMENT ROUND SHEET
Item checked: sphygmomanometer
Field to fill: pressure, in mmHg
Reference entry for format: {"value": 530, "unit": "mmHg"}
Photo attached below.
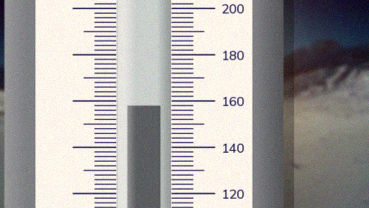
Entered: {"value": 158, "unit": "mmHg"}
